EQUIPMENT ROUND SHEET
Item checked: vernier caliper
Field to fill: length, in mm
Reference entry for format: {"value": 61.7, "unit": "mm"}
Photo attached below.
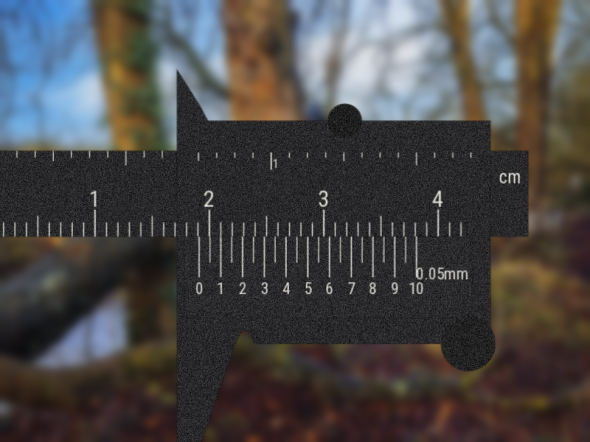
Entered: {"value": 19.1, "unit": "mm"}
